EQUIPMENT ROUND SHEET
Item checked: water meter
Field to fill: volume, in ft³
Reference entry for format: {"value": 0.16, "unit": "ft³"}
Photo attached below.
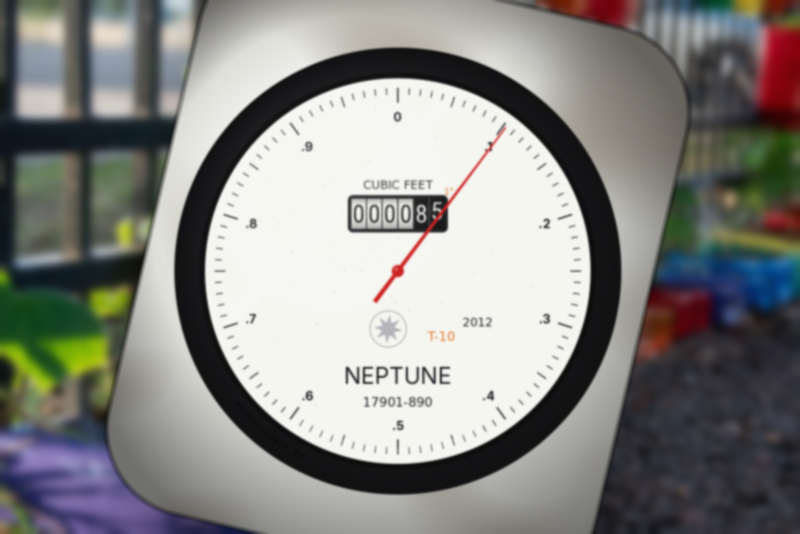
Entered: {"value": 85.10, "unit": "ft³"}
